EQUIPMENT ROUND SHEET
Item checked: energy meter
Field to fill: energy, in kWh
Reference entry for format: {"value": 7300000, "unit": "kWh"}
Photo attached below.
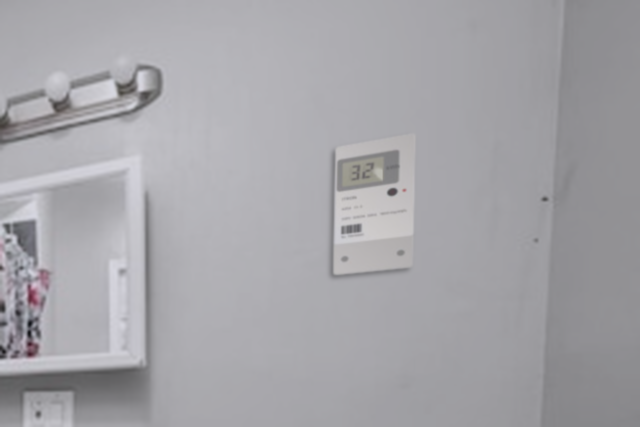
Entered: {"value": 32, "unit": "kWh"}
